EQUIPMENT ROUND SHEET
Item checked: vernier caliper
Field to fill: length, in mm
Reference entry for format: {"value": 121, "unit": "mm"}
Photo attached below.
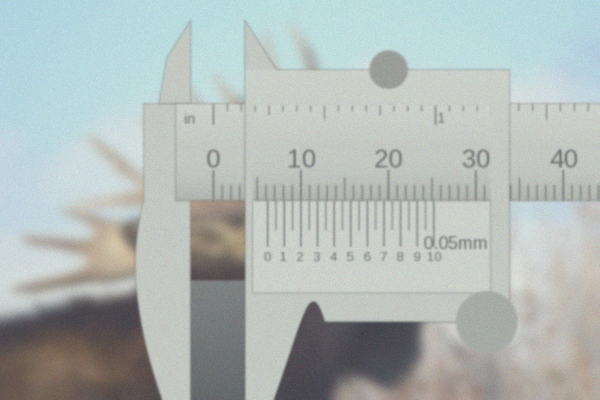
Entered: {"value": 6.2, "unit": "mm"}
